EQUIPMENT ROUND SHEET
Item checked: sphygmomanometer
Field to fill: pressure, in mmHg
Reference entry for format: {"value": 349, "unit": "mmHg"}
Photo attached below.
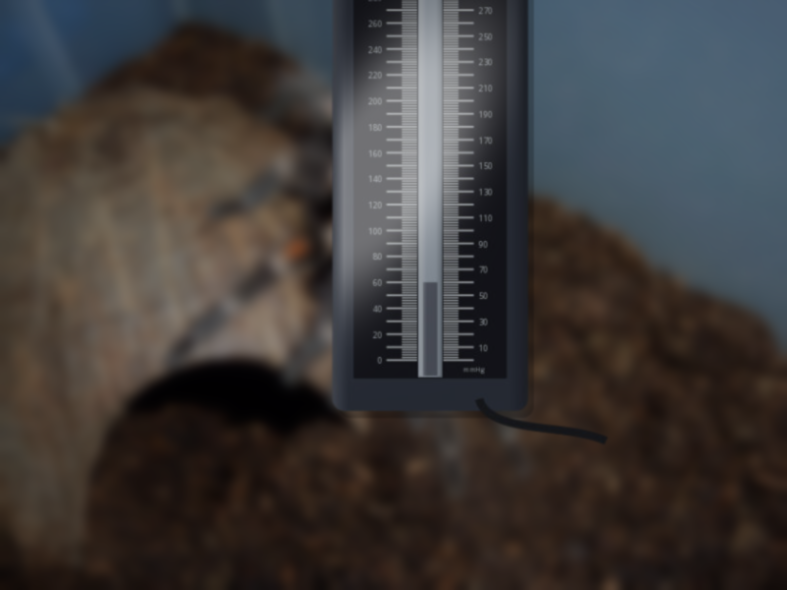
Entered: {"value": 60, "unit": "mmHg"}
